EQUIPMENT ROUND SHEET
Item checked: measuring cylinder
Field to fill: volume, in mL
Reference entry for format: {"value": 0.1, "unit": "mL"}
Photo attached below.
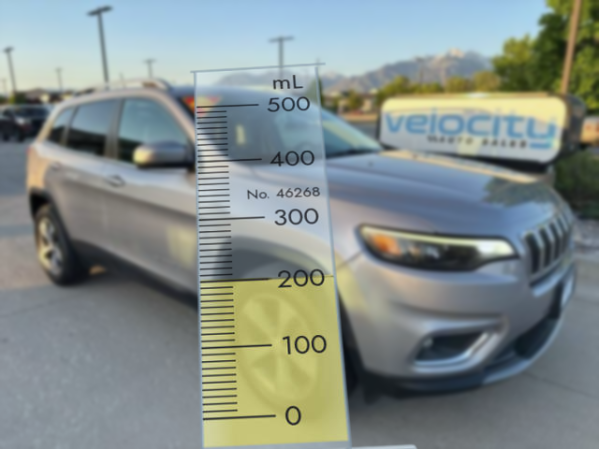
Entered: {"value": 200, "unit": "mL"}
